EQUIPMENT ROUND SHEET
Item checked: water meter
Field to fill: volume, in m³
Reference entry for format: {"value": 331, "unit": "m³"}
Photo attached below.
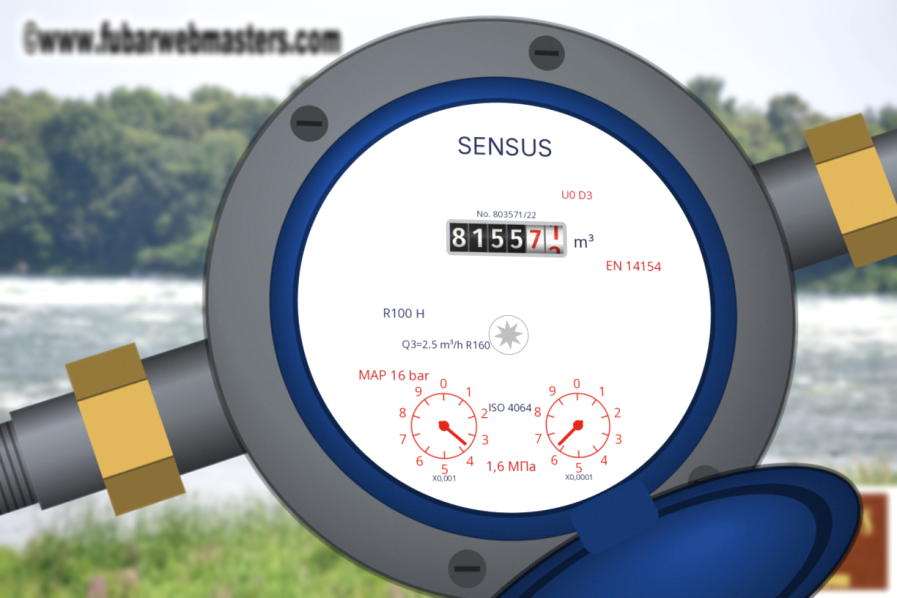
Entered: {"value": 8155.7136, "unit": "m³"}
